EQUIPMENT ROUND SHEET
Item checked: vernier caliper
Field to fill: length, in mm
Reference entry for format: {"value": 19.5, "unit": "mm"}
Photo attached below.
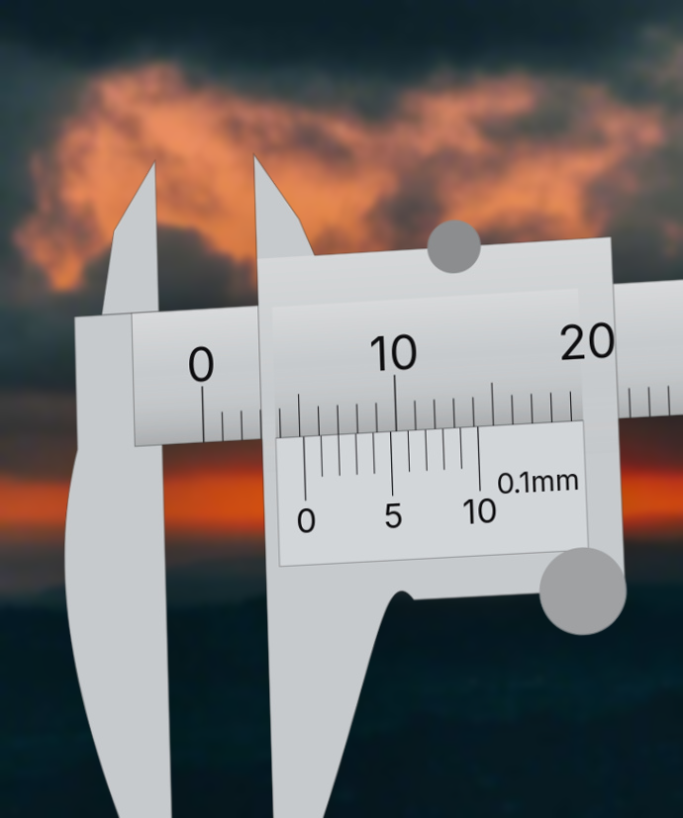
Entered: {"value": 5.2, "unit": "mm"}
